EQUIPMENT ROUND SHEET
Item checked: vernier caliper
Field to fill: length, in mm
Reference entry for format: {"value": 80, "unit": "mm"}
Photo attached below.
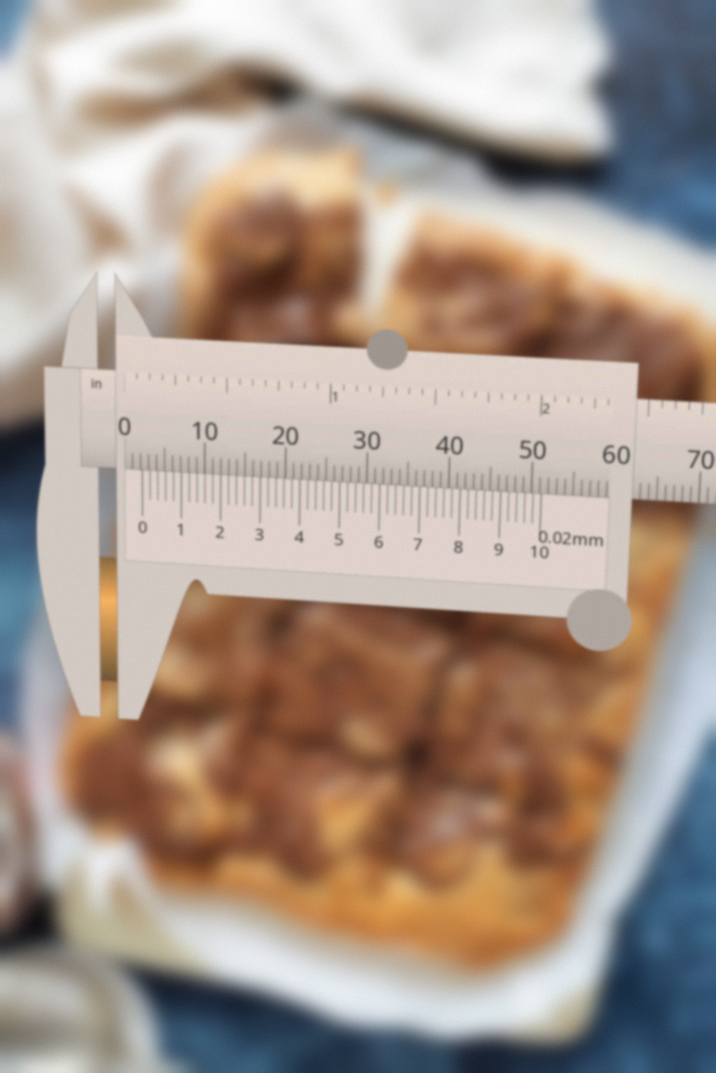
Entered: {"value": 2.2, "unit": "mm"}
